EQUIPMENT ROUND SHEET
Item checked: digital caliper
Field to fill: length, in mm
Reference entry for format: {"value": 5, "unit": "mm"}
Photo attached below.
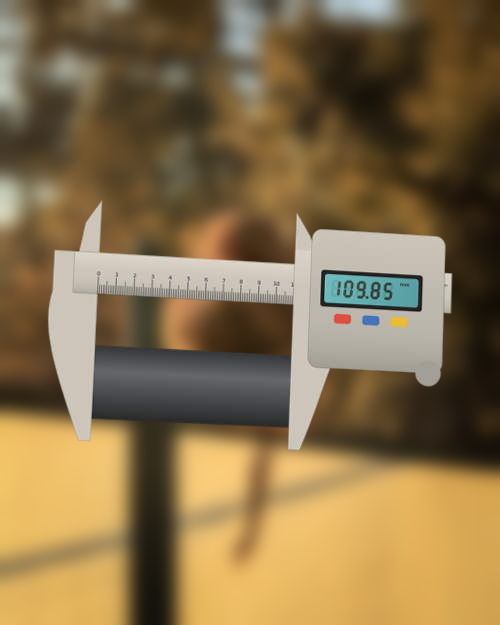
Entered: {"value": 109.85, "unit": "mm"}
